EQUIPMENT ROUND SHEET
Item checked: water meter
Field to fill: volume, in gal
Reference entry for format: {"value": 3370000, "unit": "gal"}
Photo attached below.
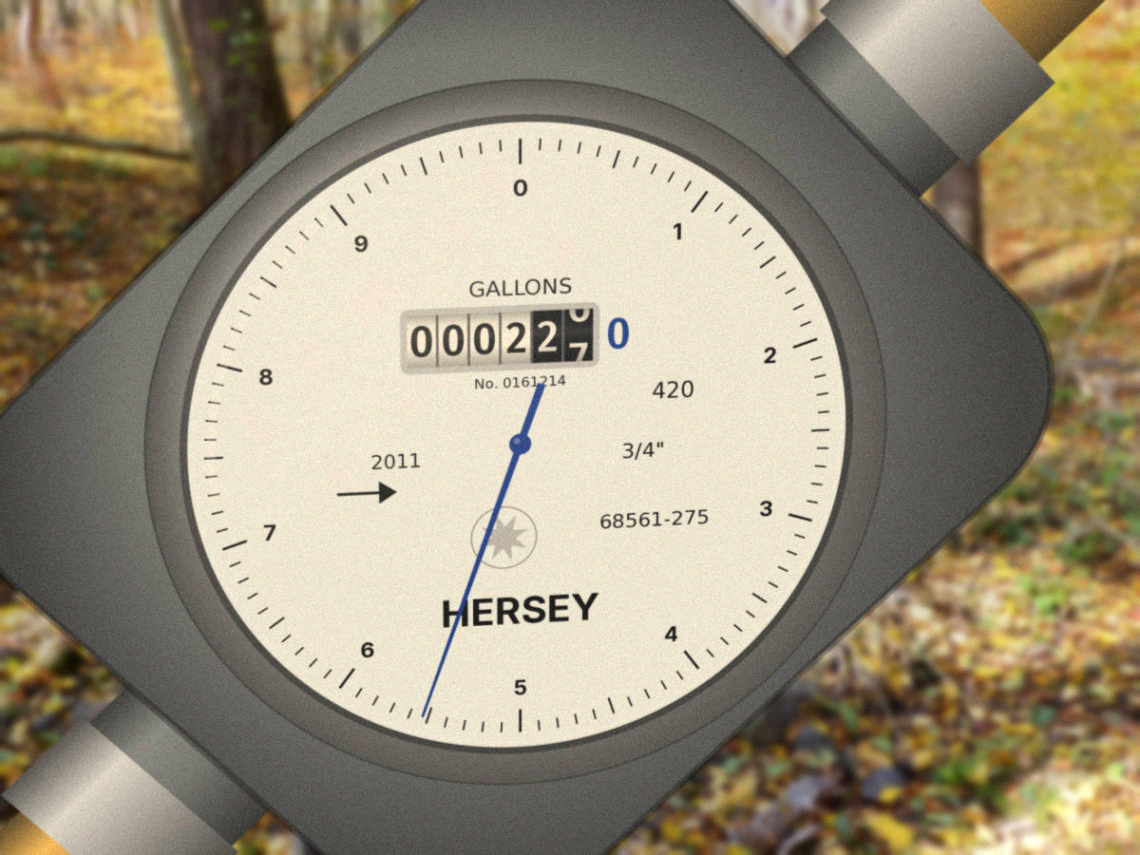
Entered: {"value": 2265.5, "unit": "gal"}
